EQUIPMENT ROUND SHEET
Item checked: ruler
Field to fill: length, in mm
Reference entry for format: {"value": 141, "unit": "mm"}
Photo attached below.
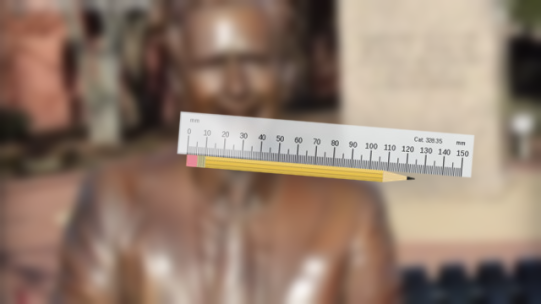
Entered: {"value": 125, "unit": "mm"}
